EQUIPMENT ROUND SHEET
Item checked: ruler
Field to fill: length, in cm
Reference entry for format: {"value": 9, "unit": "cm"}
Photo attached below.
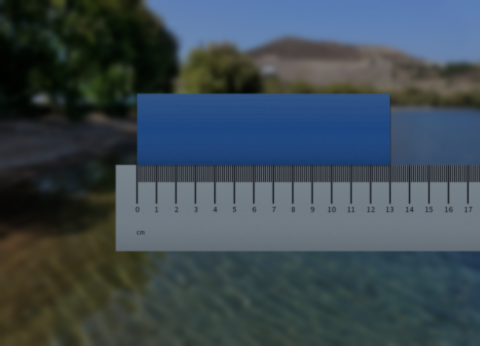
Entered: {"value": 13, "unit": "cm"}
